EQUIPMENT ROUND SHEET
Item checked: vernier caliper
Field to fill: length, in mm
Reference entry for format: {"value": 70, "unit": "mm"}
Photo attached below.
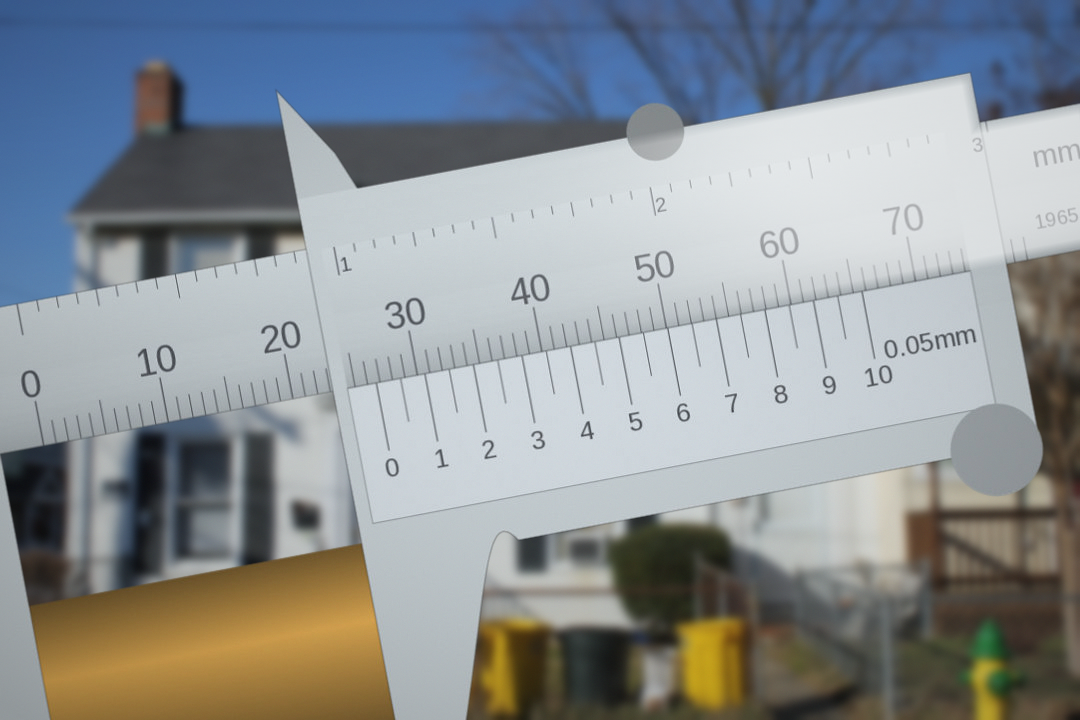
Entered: {"value": 26.7, "unit": "mm"}
